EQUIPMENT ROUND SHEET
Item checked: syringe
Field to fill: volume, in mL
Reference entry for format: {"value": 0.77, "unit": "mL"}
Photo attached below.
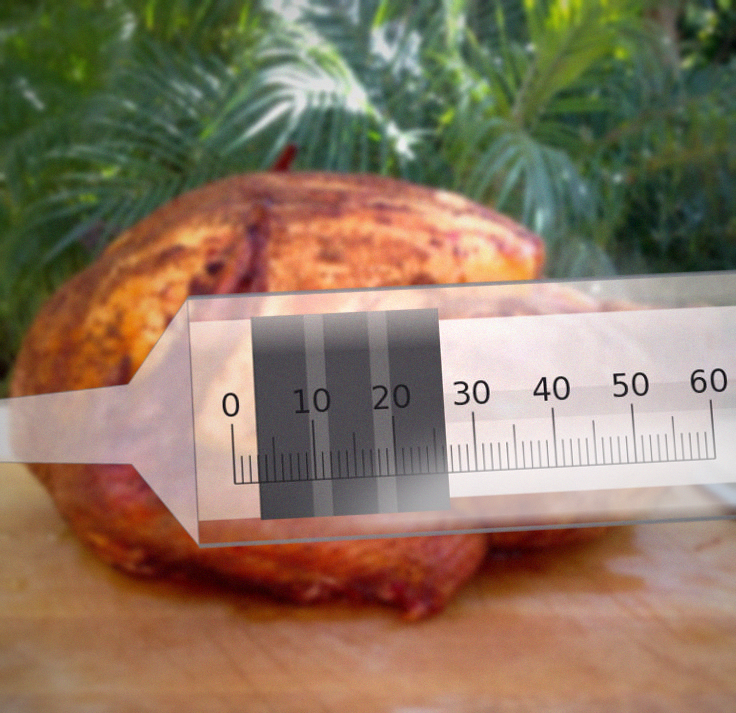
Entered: {"value": 3, "unit": "mL"}
